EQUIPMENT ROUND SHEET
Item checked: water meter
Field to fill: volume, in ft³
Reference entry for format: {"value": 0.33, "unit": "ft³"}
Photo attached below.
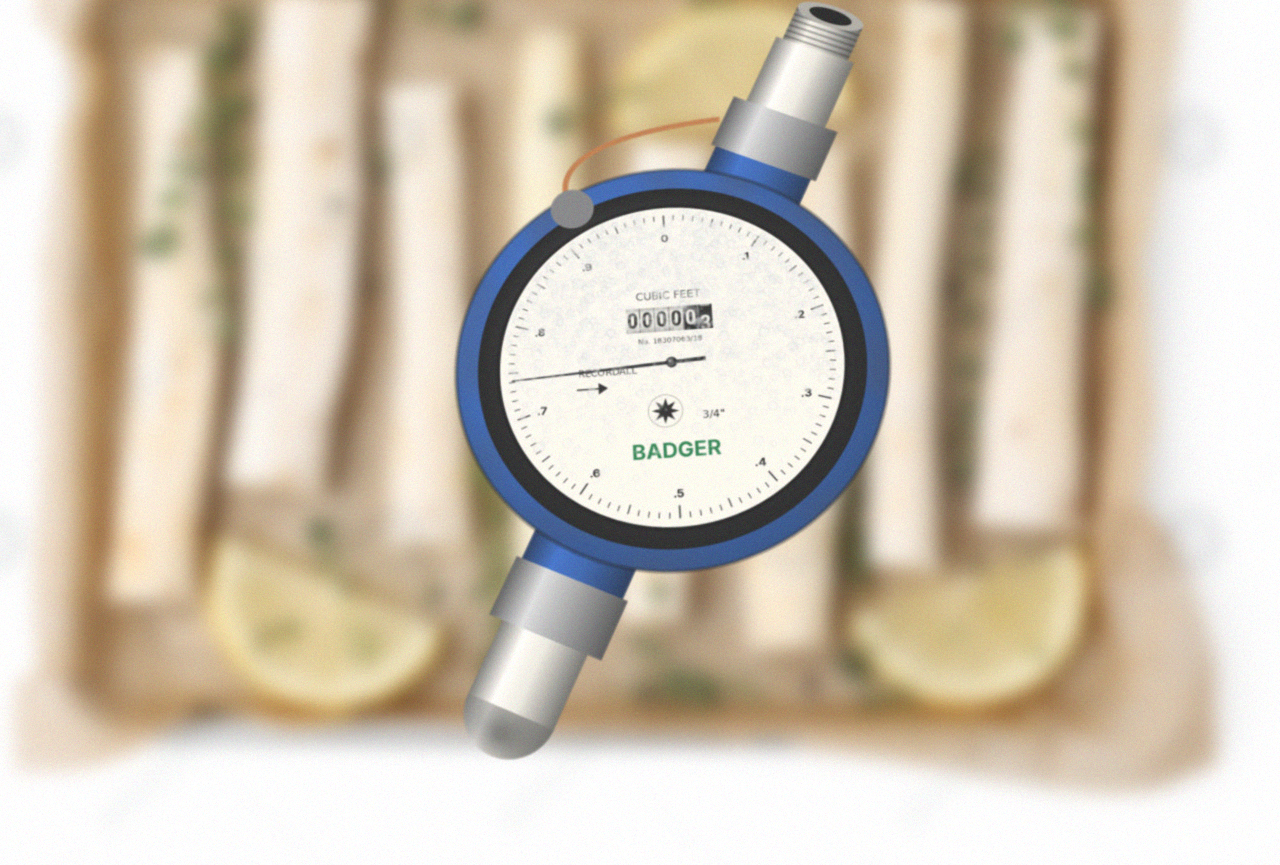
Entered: {"value": 2.74, "unit": "ft³"}
